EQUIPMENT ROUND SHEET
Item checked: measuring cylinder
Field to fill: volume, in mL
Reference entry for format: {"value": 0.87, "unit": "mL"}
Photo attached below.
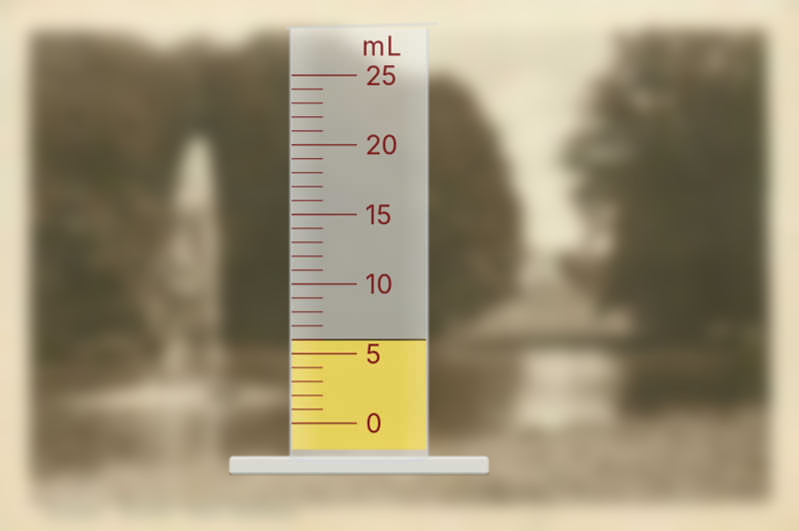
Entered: {"value": 6, "unit": "mL"}
